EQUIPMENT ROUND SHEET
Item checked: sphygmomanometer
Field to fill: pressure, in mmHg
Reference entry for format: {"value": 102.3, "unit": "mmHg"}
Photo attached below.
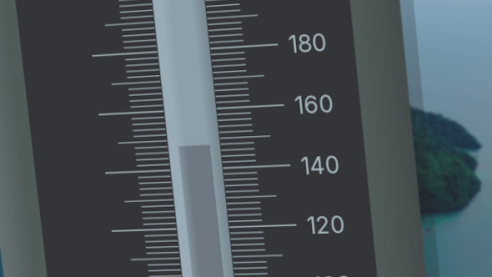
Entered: {"value": 148, "unit": "mmHg"}
